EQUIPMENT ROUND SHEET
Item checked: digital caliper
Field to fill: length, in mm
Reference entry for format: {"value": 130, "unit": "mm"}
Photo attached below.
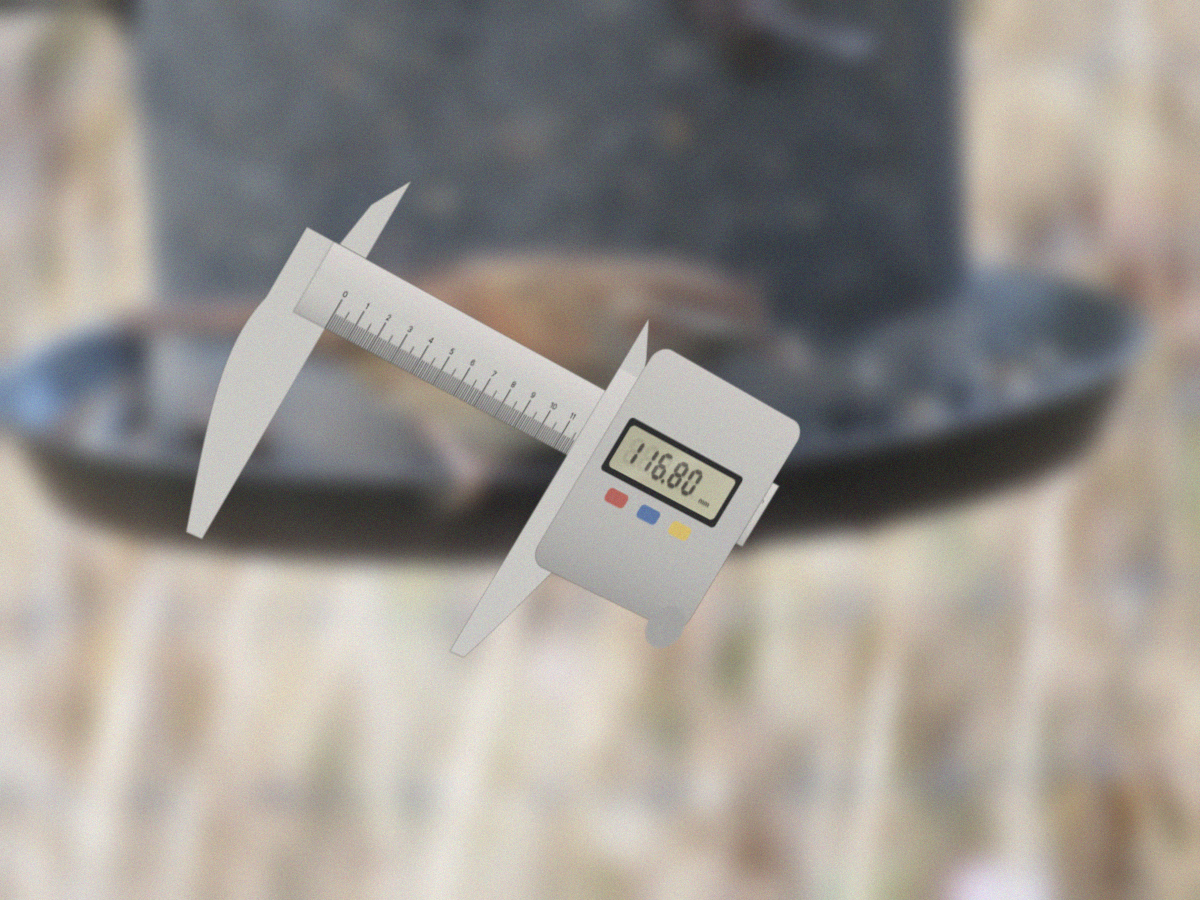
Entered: {"value": 116.80, "unit": "mm"}
